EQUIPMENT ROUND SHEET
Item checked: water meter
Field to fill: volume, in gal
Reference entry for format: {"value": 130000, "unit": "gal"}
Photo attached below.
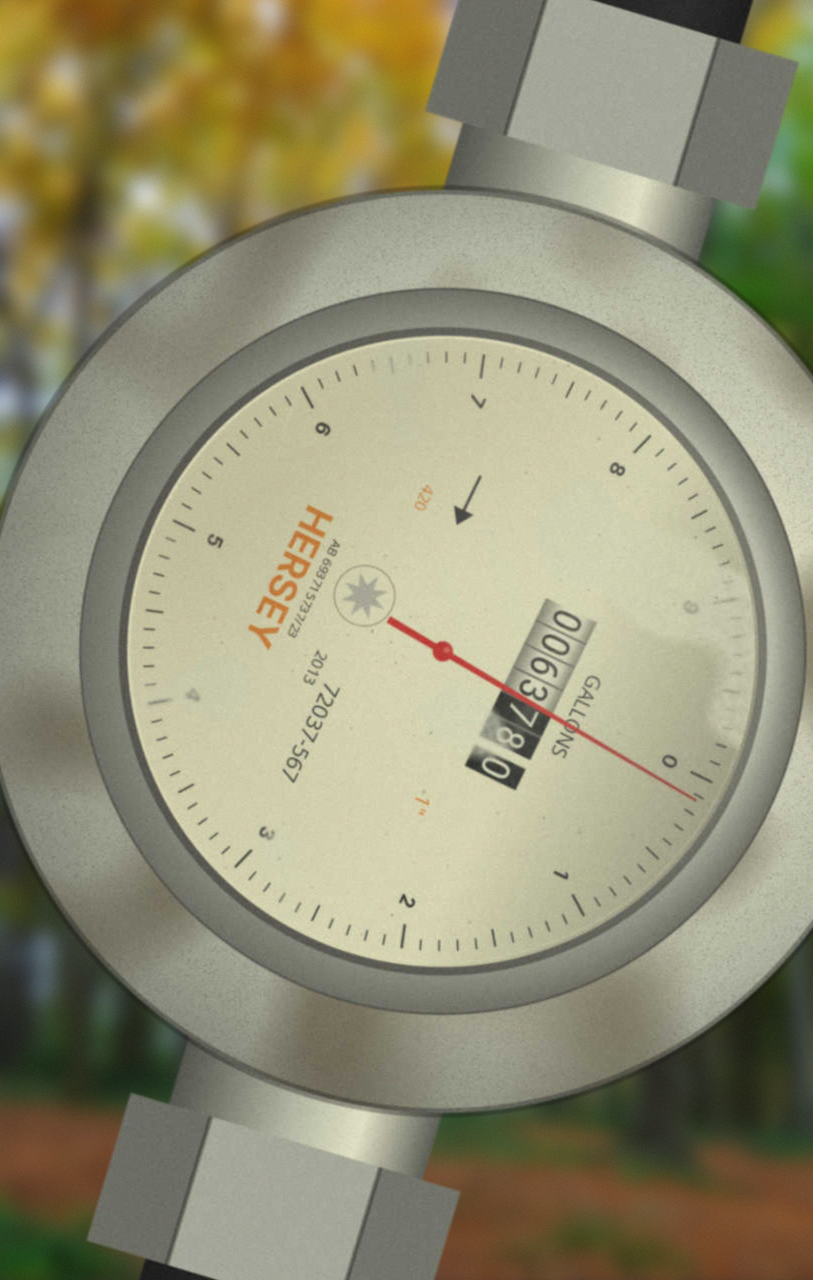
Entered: {"value": 63780.1, "unit": "gal"}
